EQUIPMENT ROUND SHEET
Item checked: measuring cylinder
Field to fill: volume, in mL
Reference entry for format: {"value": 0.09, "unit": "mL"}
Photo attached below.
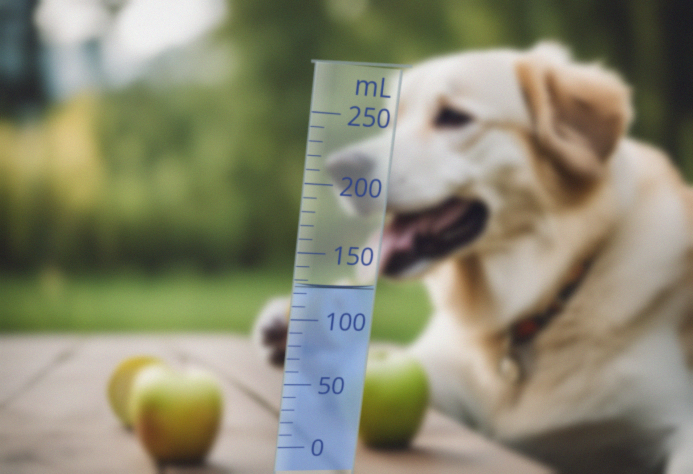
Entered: {"value": 125, "unit": "mL"}
